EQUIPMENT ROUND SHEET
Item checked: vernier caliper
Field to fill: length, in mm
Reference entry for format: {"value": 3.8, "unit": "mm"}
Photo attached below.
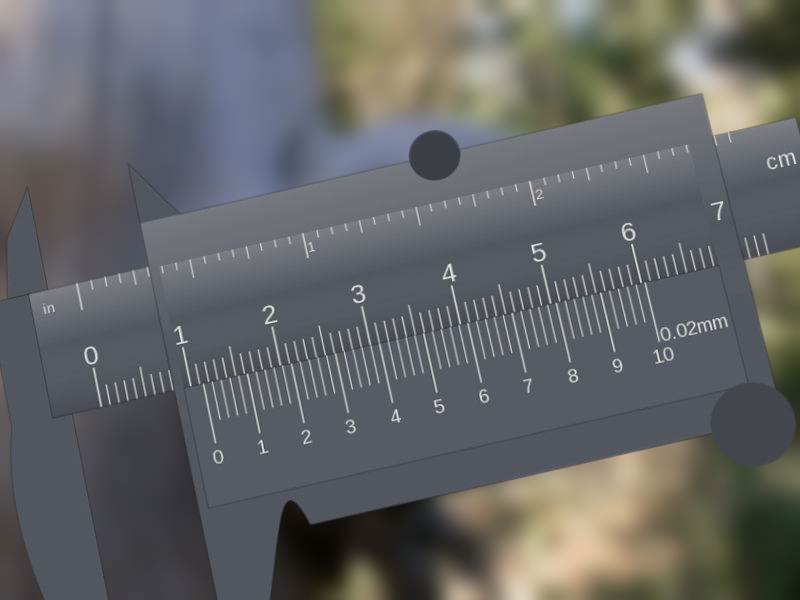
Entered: {"value": 11.4, "unit": "mm"}
